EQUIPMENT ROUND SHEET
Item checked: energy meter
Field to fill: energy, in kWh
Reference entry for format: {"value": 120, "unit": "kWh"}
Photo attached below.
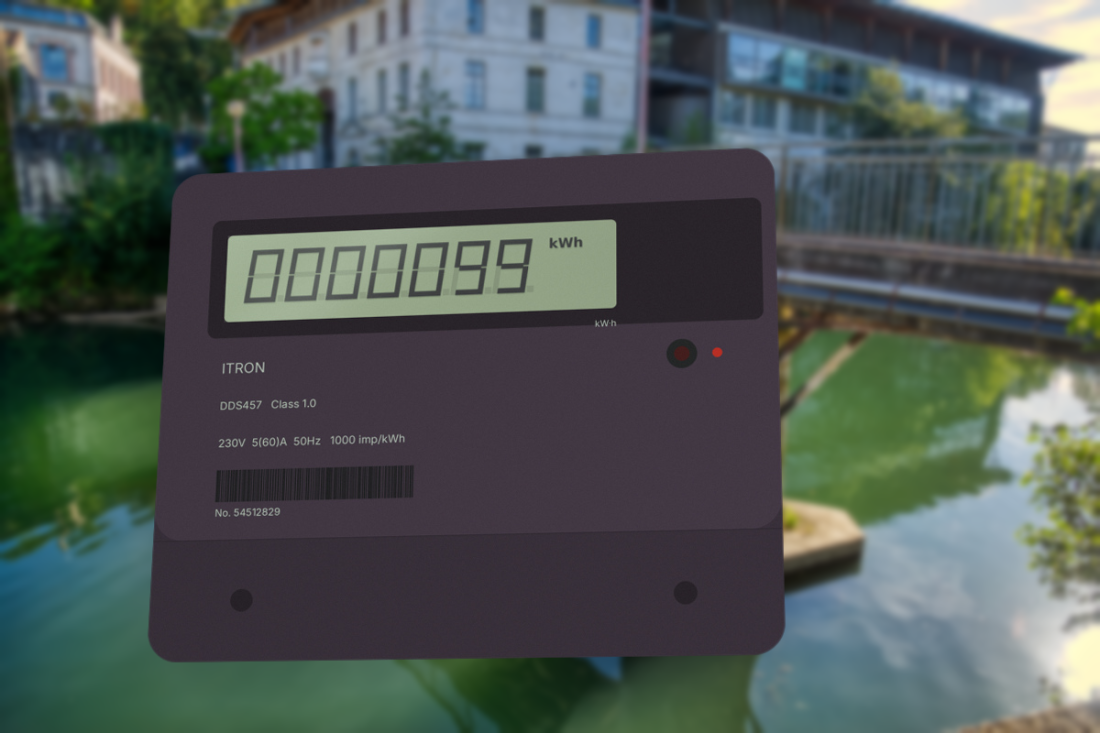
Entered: {"value": 99, "unit": "kWh"}
